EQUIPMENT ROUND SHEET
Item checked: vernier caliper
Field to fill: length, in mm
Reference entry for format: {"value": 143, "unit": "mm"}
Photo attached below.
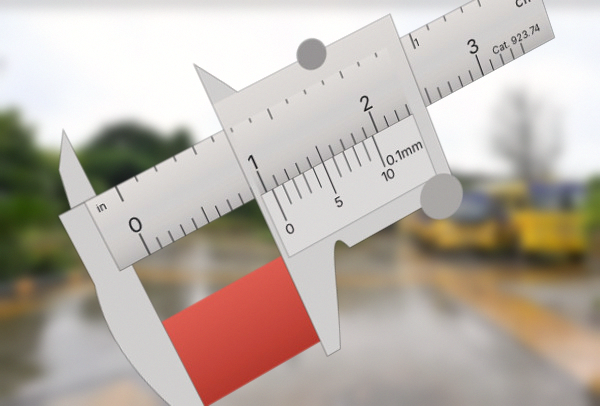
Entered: {"value": 10.5, "unit": "mm"}
